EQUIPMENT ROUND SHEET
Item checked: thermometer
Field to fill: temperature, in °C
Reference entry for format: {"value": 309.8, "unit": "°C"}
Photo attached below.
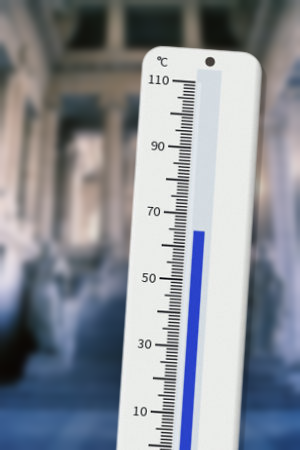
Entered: {"value": 65, "unit": "°C"}
